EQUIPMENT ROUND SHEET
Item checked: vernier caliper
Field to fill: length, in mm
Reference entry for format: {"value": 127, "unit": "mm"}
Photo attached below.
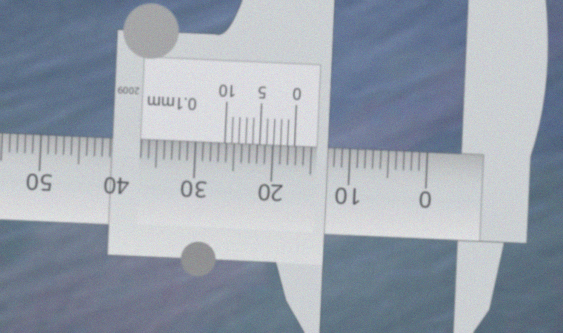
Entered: {"value": 17.2, "unit": "mm"}
